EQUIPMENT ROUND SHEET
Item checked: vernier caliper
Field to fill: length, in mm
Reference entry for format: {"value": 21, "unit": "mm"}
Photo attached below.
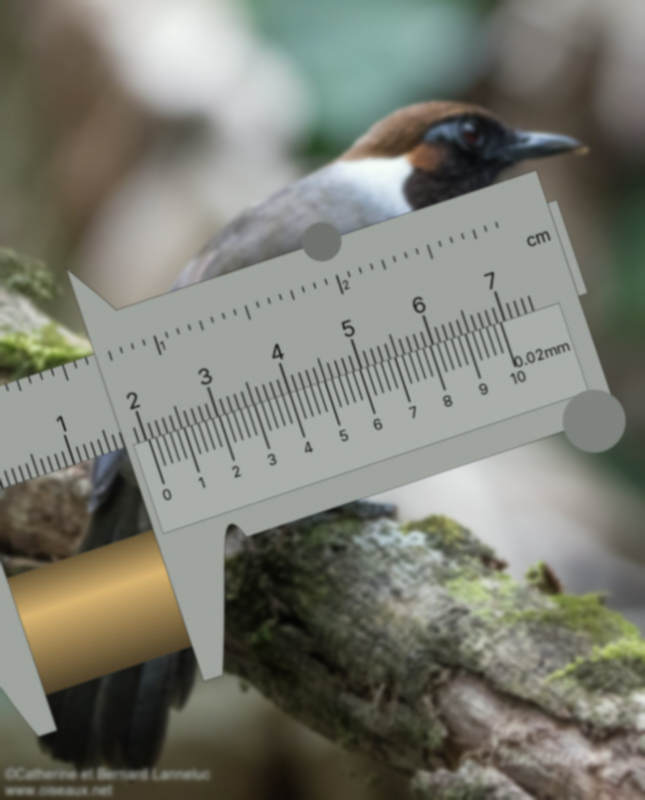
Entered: {"value": 20.4, "unit": "mm"}
